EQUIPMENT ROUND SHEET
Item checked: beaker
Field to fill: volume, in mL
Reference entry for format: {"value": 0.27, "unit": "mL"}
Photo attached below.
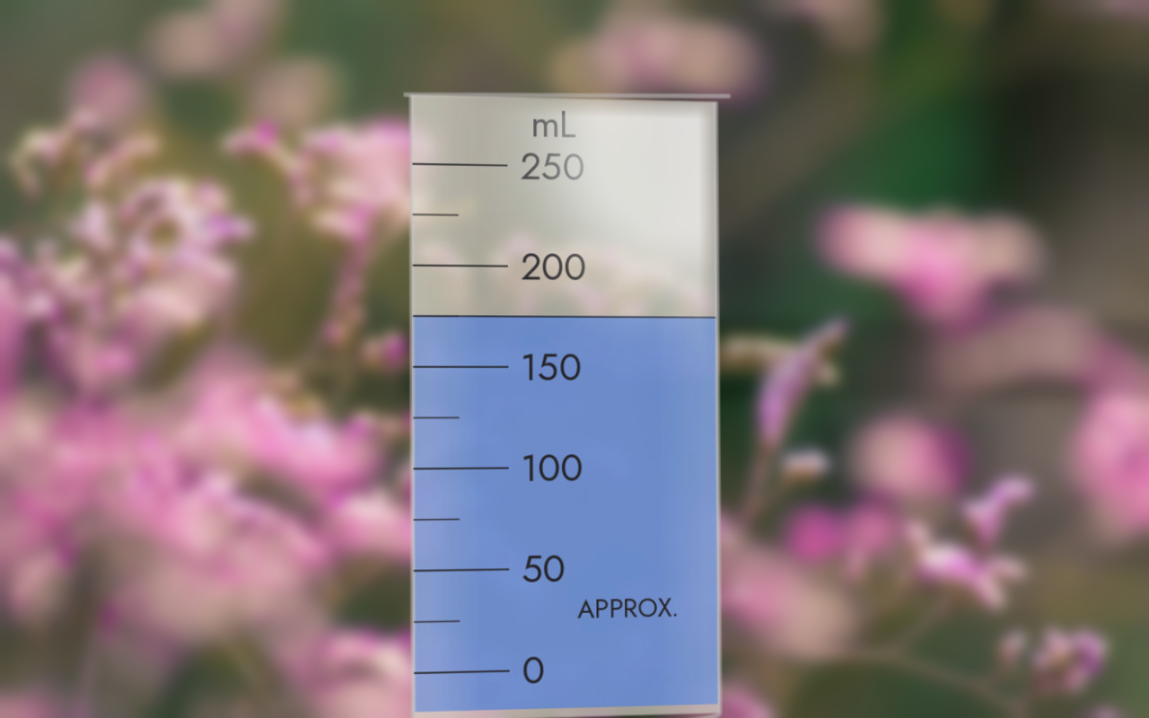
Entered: {"value": 175, "unit": "mL"}
